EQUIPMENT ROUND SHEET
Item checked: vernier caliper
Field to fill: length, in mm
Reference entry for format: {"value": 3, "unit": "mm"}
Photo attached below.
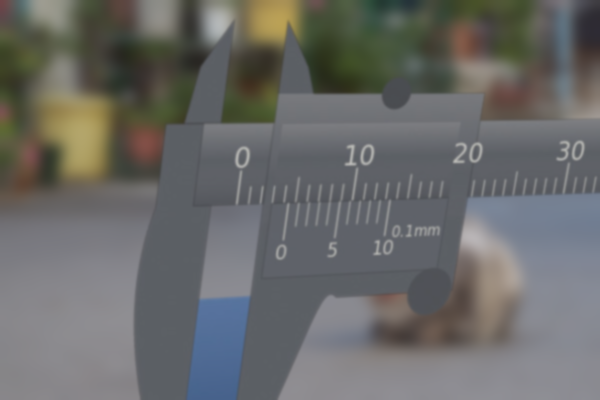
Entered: {"value": 4.4, "unit": "mm"}
